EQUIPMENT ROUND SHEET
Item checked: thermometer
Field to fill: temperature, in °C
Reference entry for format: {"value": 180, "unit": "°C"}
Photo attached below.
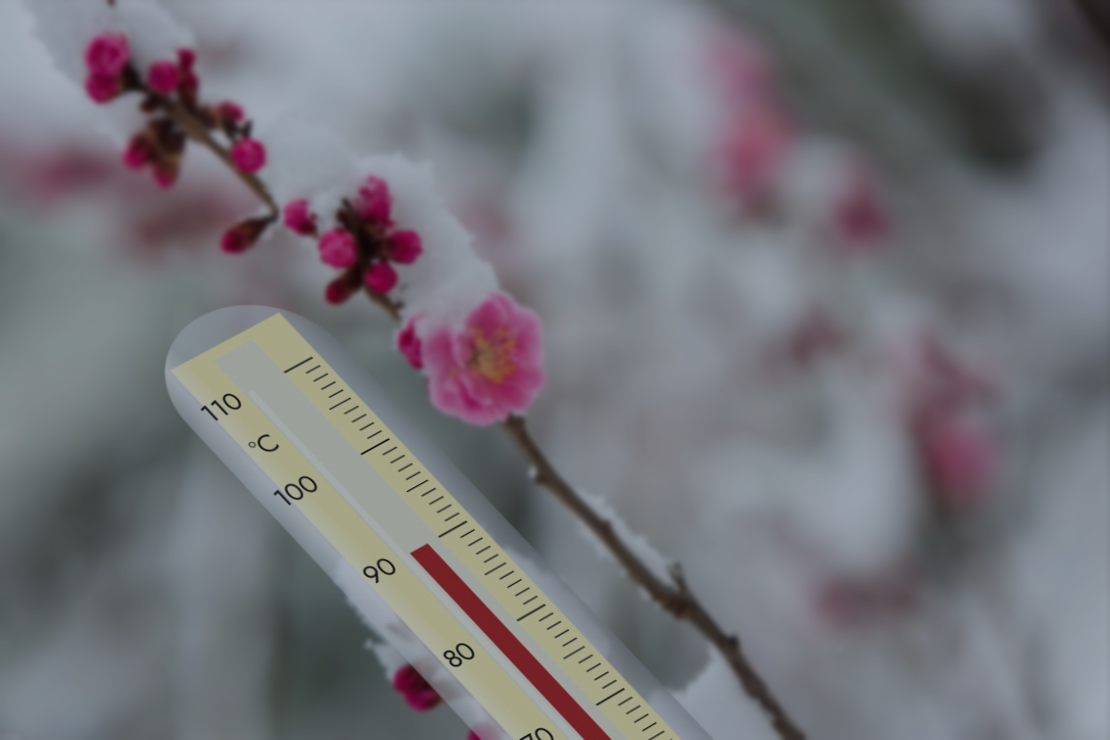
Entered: {"value": 90, "unit": "°C"}
